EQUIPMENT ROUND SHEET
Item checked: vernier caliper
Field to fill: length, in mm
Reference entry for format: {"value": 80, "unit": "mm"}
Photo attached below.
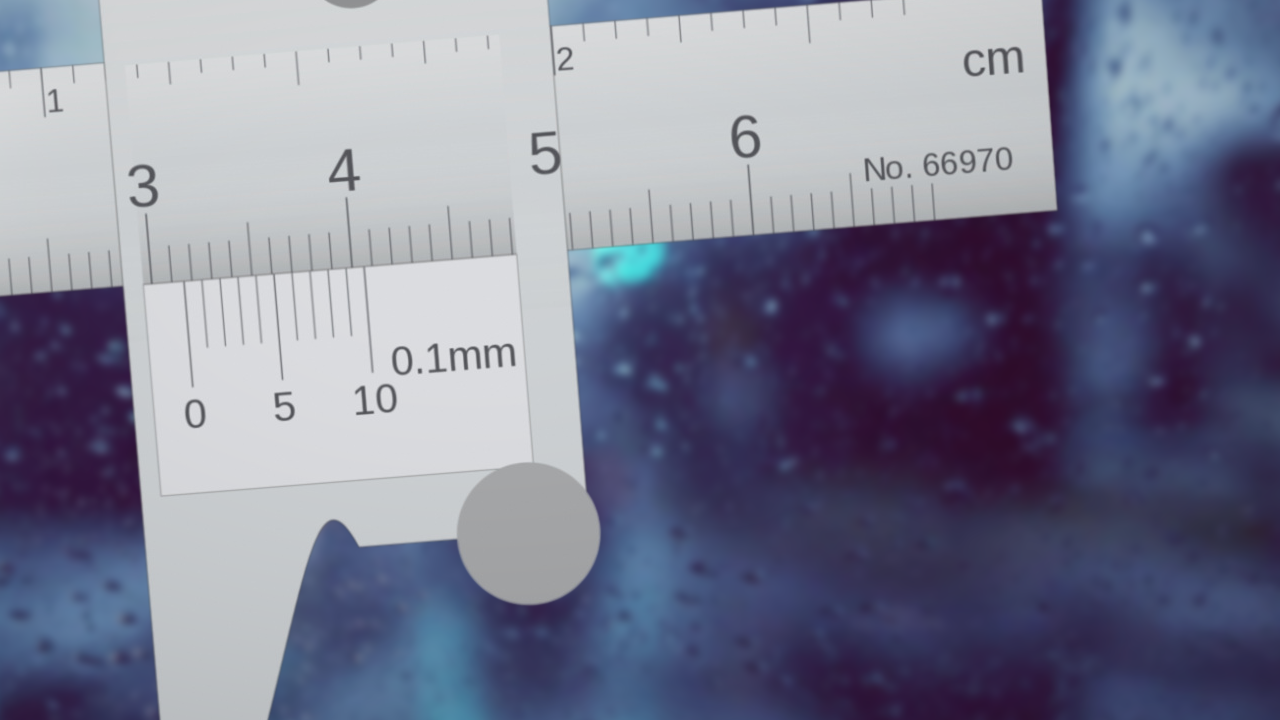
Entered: {"value": 31.6, "unit": "mm"}
